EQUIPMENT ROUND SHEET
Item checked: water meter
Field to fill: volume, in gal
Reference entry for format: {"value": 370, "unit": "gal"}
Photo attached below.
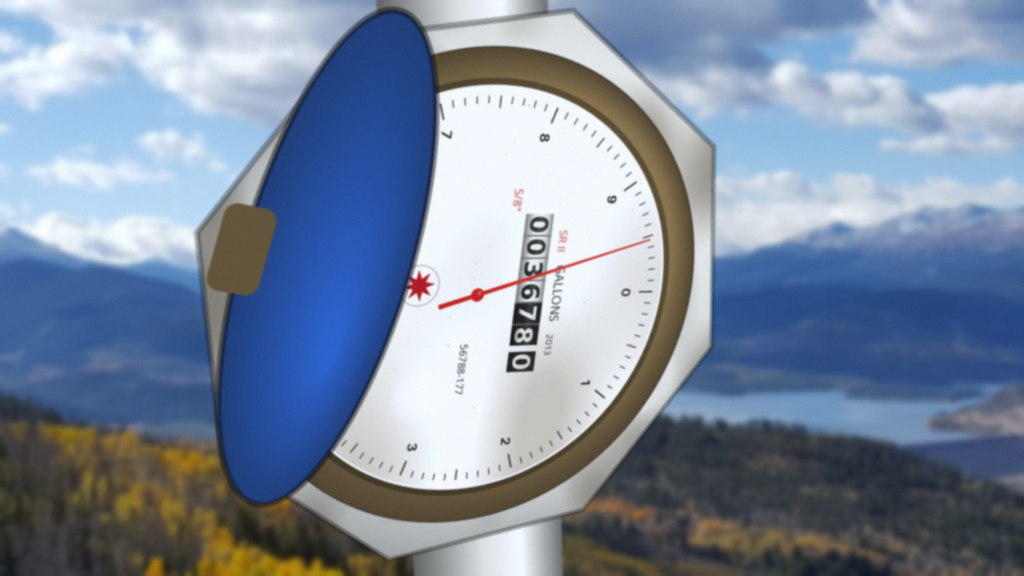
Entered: {"value": 36779.5, "unit": "gal"}
